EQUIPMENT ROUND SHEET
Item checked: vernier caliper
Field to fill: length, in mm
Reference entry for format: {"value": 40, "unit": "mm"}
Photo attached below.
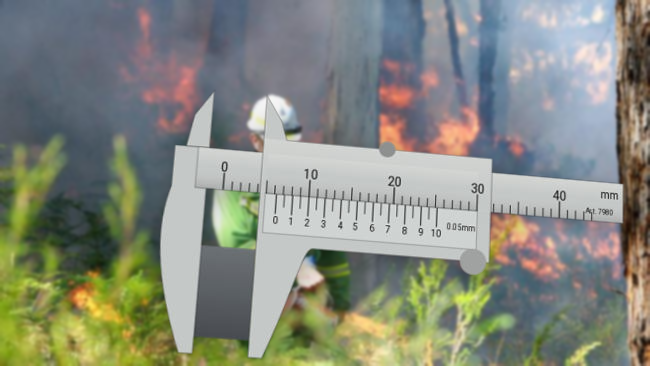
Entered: {"value": 6.2, "unit": "mm"}
